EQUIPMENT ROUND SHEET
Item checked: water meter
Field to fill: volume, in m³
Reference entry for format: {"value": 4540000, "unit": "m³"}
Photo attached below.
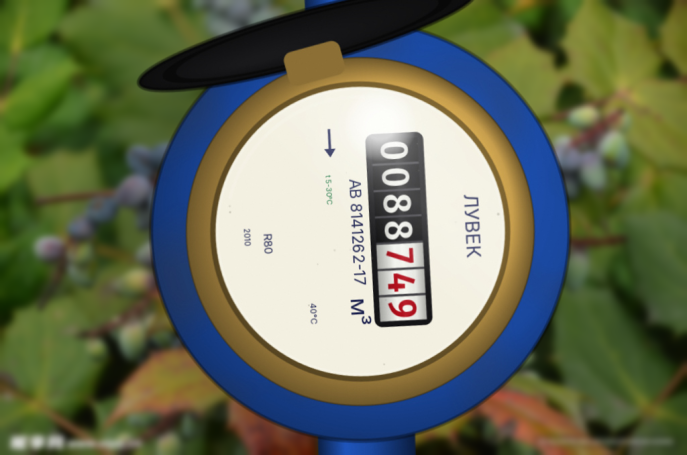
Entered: {"value": 88.749, "unit": "m³"}
